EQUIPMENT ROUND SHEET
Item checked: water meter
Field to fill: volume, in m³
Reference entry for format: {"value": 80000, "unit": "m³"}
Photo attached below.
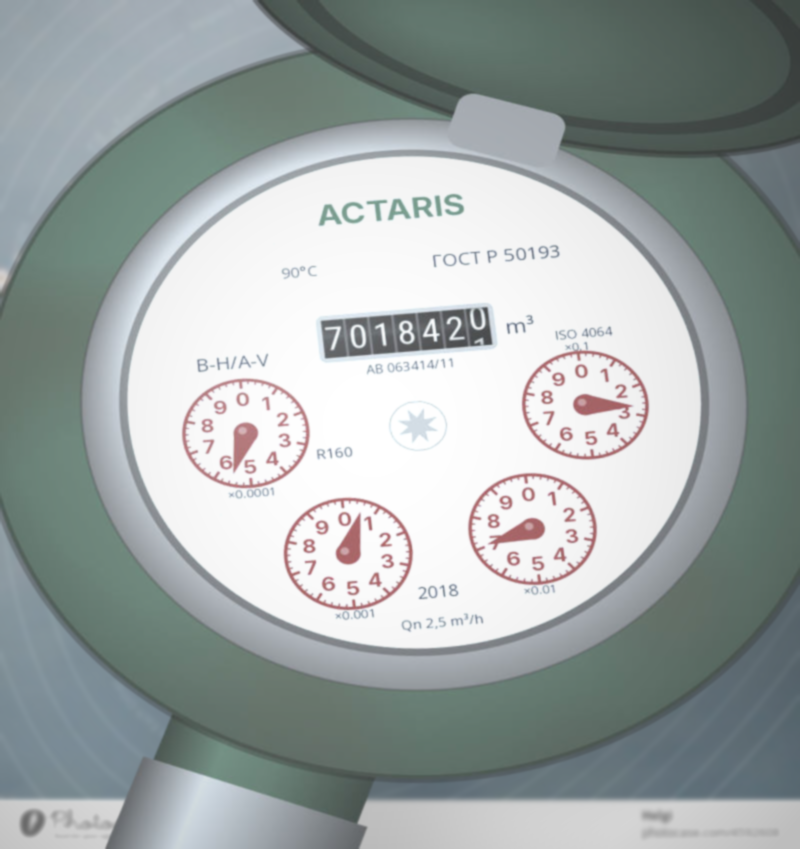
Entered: {"value": 7018420.2705, "unit": "m³"}
